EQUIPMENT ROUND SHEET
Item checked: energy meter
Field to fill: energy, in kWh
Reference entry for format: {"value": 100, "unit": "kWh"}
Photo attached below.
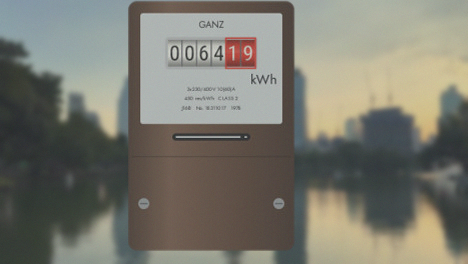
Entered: {"value": 64.19, "unit": "kWh"}
